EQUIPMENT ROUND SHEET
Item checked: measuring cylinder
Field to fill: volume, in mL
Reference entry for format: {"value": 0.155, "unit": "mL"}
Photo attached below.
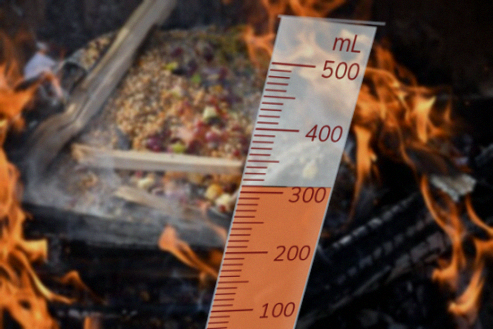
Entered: {"value": 310, "unit": "mL"}
